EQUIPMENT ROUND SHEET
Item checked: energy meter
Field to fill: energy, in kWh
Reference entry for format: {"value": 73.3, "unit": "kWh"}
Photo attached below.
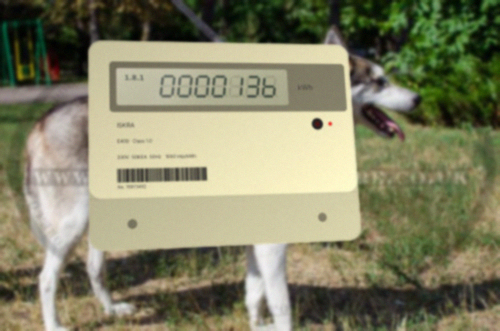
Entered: {"value": 136, "unit": "kWh"}
